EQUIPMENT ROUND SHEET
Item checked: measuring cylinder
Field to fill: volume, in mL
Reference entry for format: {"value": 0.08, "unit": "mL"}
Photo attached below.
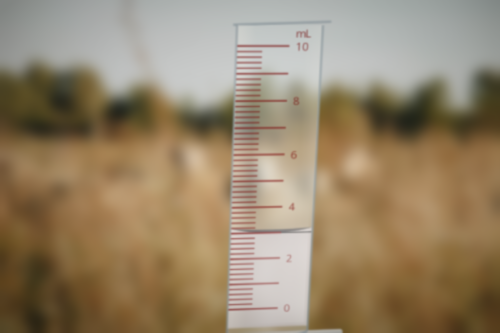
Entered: {"value": 3, "unit": "mL"}
